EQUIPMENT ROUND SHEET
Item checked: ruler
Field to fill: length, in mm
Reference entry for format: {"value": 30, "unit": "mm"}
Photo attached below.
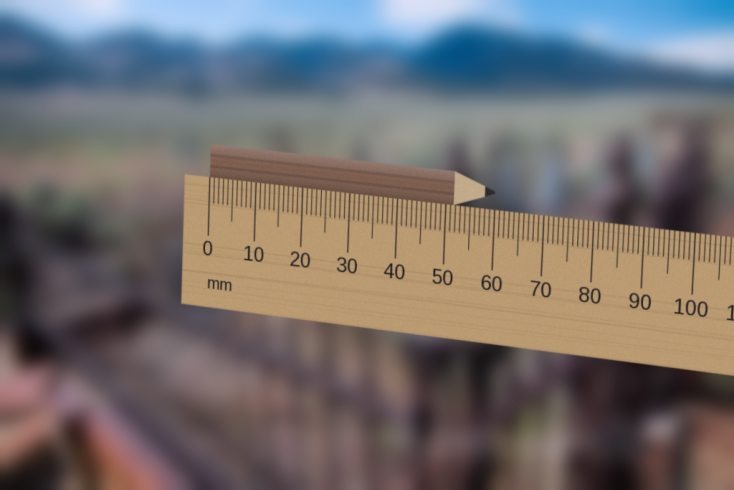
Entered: {"value": 60, "unit": "mm"}
